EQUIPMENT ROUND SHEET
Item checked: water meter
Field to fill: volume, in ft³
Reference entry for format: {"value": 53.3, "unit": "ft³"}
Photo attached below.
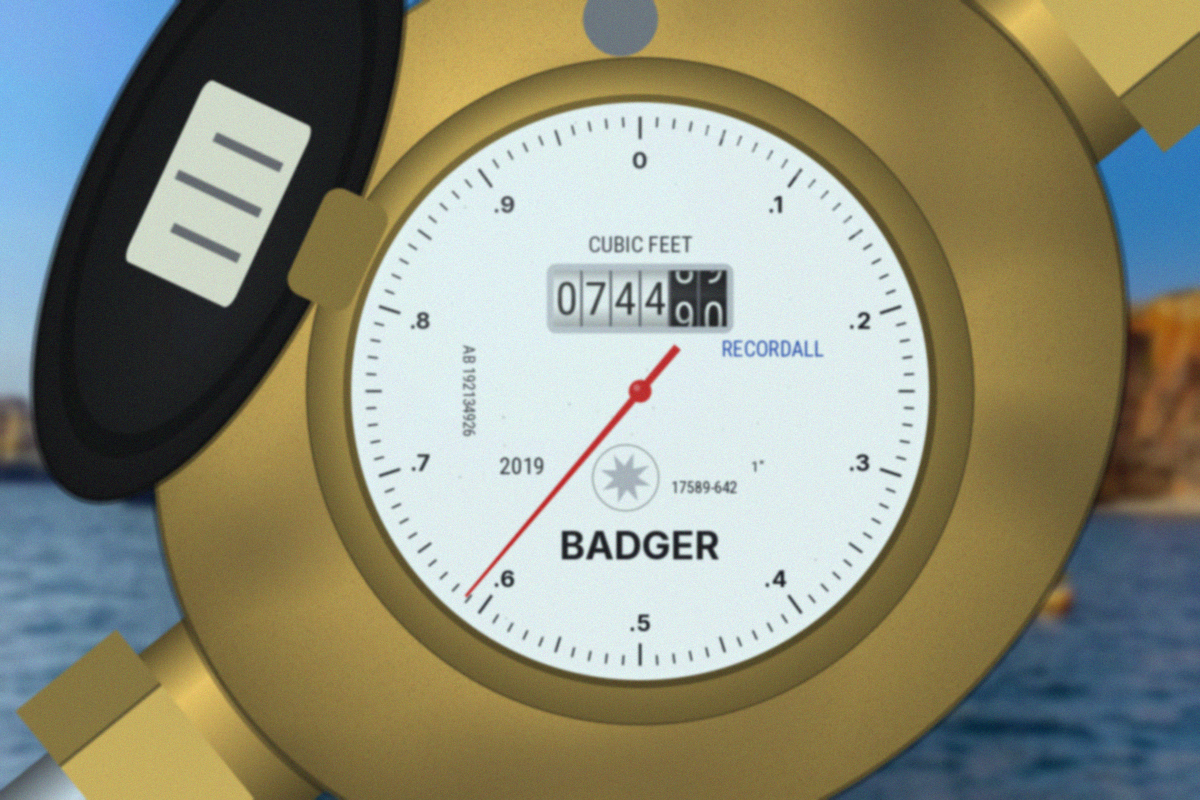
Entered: {"value": 74489.61, "unit": "ft³"}
